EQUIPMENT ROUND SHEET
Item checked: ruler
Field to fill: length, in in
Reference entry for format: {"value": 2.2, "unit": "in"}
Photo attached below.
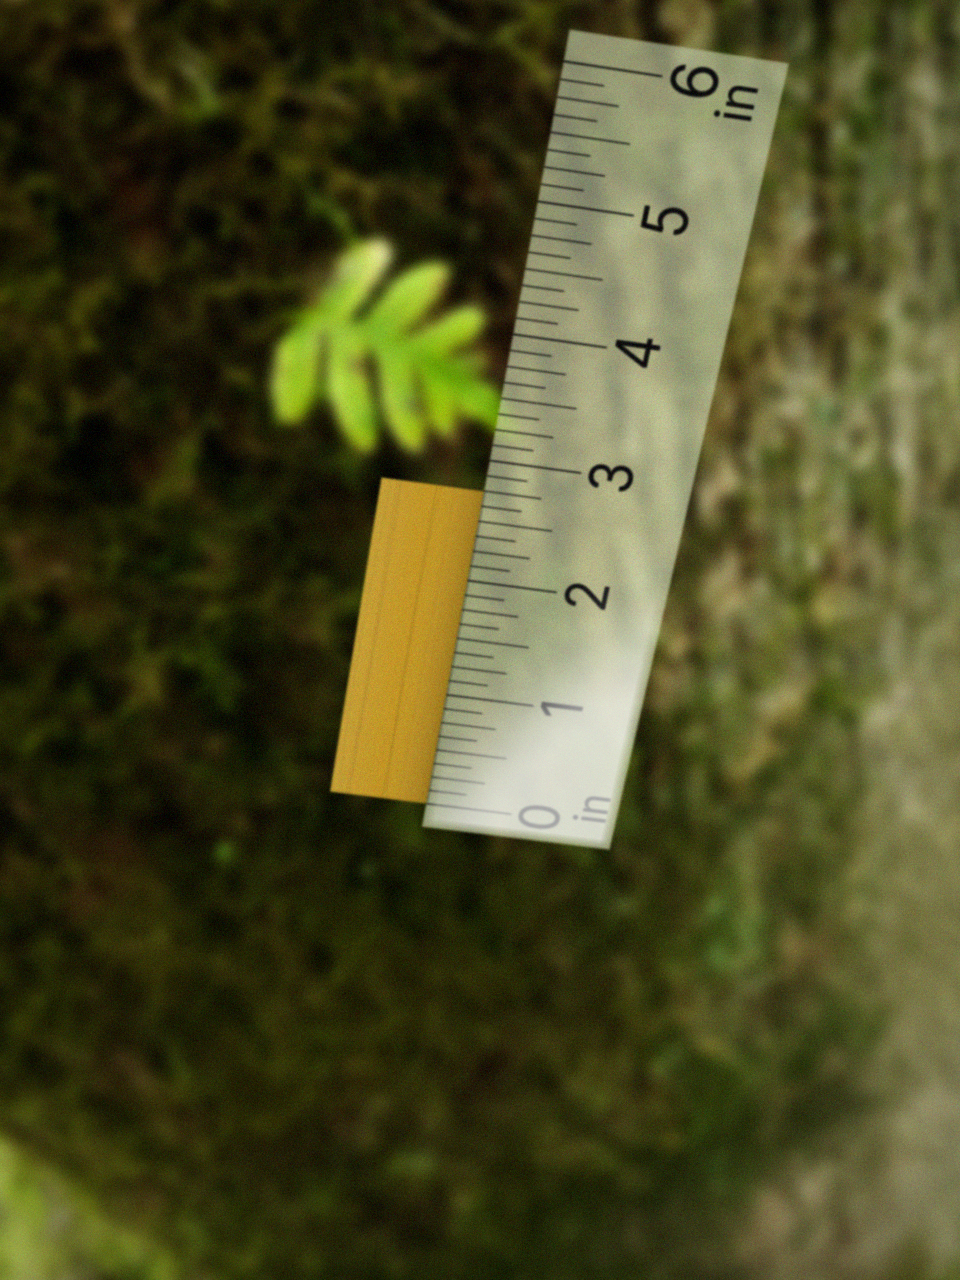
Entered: {"value": 2.75, "unit": "in"}
